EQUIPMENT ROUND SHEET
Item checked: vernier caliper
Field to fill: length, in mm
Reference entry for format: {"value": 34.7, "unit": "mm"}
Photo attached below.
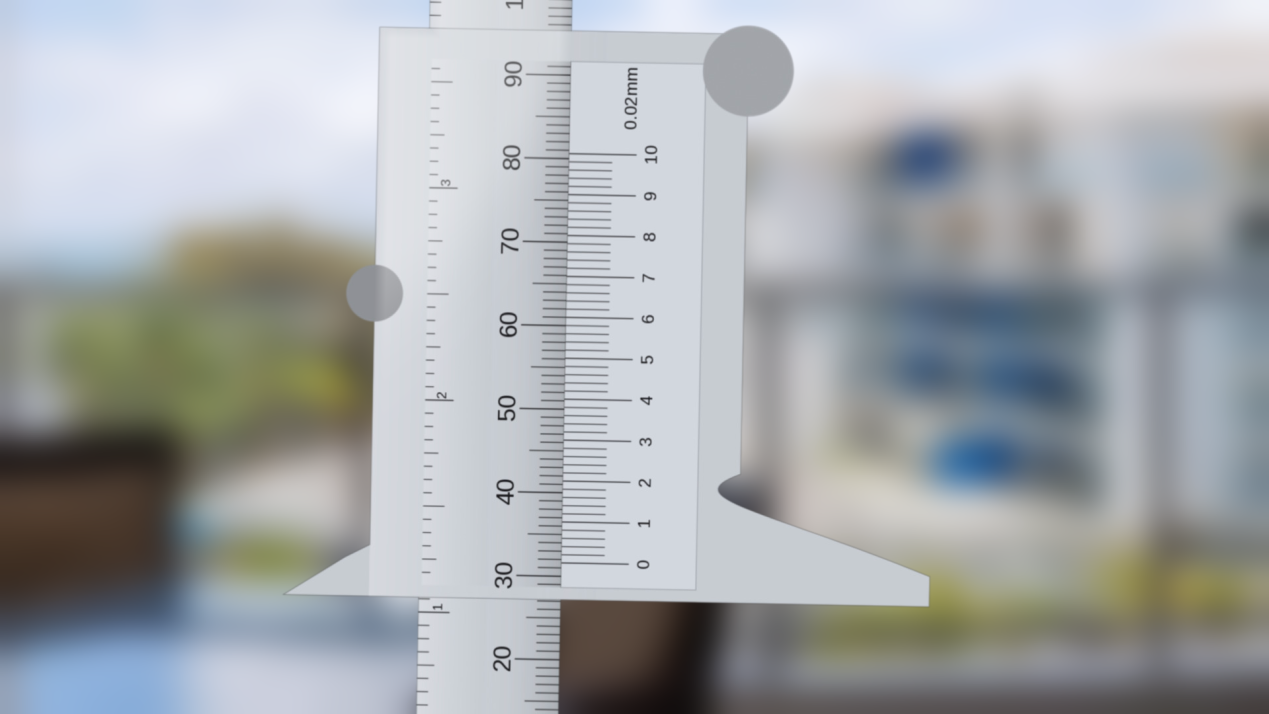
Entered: {"value": 31.6, "unit": "mm"}
